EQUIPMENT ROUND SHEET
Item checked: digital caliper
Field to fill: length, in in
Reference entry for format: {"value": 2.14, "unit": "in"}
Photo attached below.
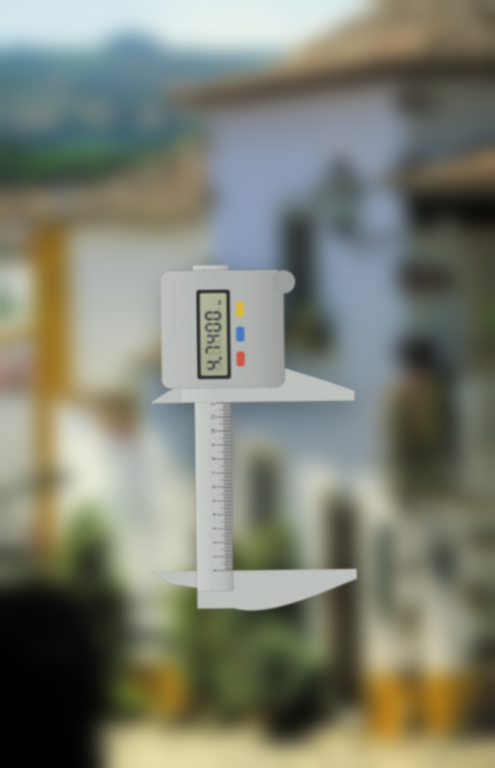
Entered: {"value": 4.7400, "unit": "in"}
